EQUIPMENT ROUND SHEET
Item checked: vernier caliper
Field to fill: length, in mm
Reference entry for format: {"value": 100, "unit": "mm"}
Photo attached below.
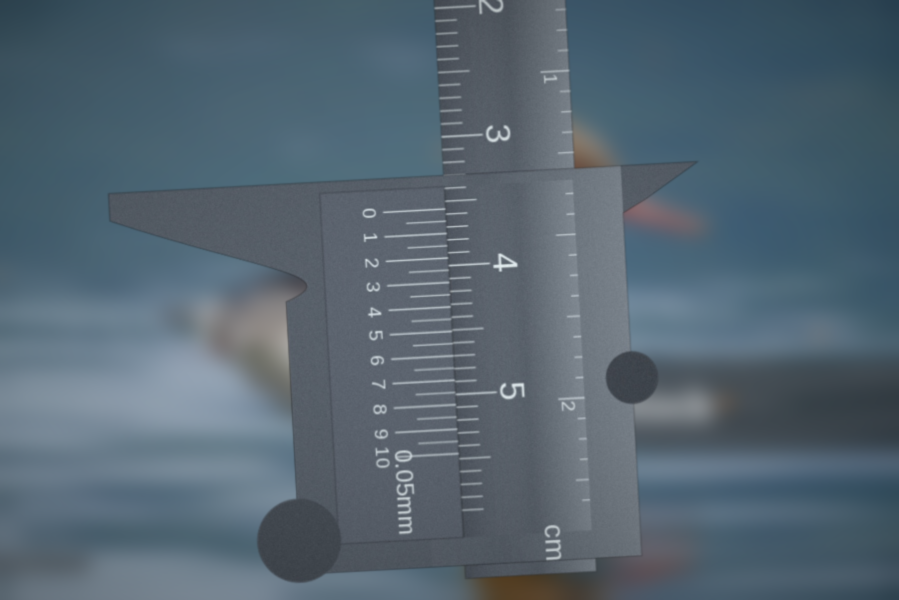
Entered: {"value": 35.6, "unit": "mm"}
